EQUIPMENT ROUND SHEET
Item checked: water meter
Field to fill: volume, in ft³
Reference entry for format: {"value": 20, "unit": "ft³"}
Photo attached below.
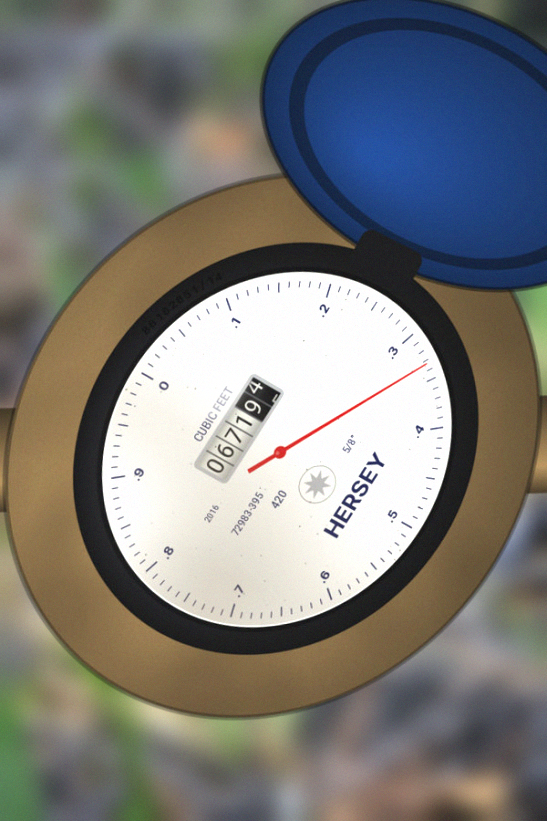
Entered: {"value": 67194.33, "unit": "ft³"}
